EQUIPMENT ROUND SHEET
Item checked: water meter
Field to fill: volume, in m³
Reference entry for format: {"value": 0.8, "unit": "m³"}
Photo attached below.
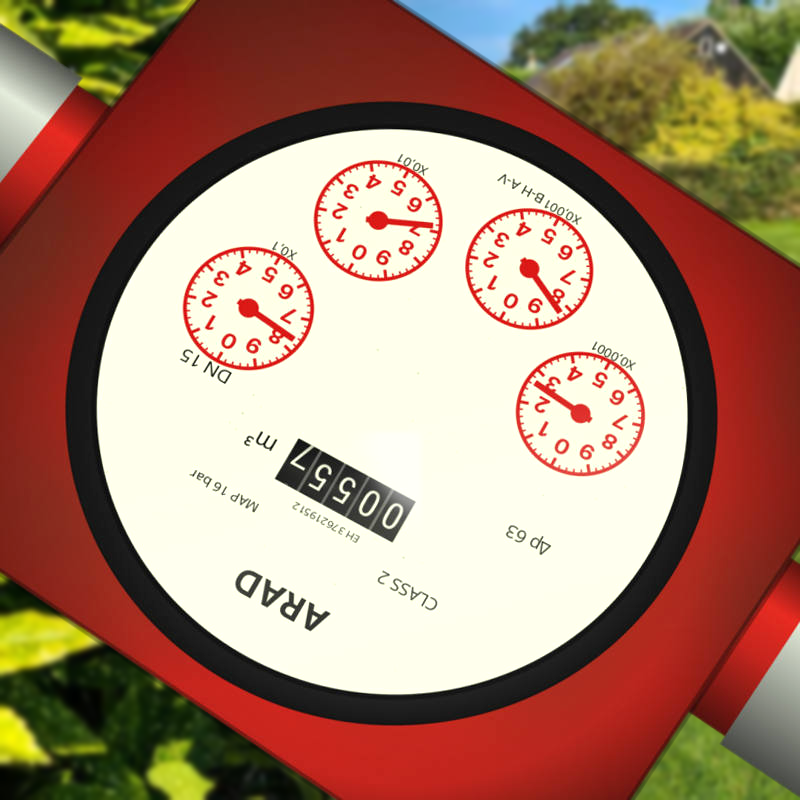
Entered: {"value": 556.7682, "unit": "m³"}
